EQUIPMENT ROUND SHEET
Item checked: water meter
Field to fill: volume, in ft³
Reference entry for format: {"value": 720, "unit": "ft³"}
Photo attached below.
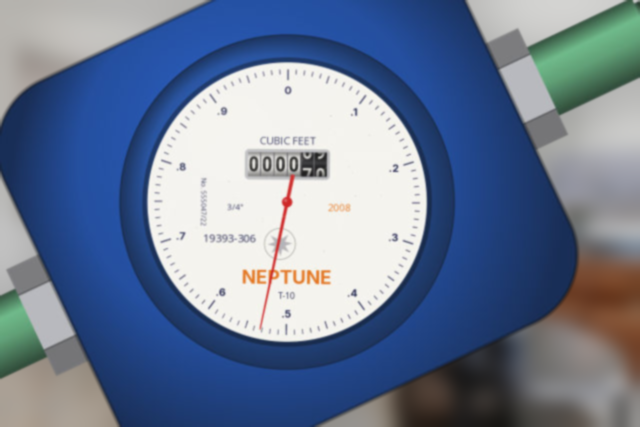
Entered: {"value": 69.53, "unit": "ft³"}
